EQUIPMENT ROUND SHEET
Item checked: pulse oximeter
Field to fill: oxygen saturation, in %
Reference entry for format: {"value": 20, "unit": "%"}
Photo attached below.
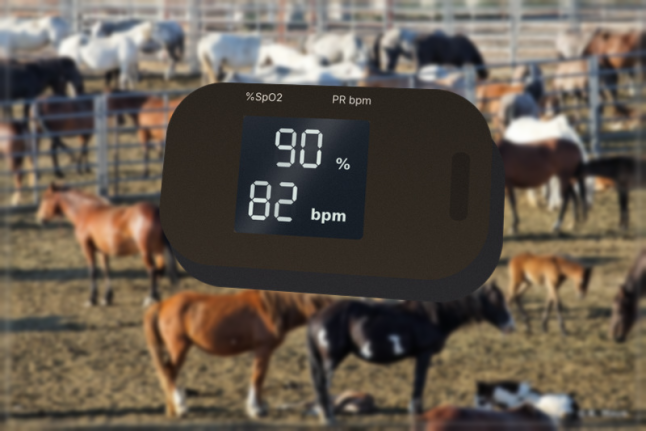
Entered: {"value": 90, "unit": "%"}
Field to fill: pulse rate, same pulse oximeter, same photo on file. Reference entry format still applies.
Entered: {"value": 82, "unit": "bpm"}
